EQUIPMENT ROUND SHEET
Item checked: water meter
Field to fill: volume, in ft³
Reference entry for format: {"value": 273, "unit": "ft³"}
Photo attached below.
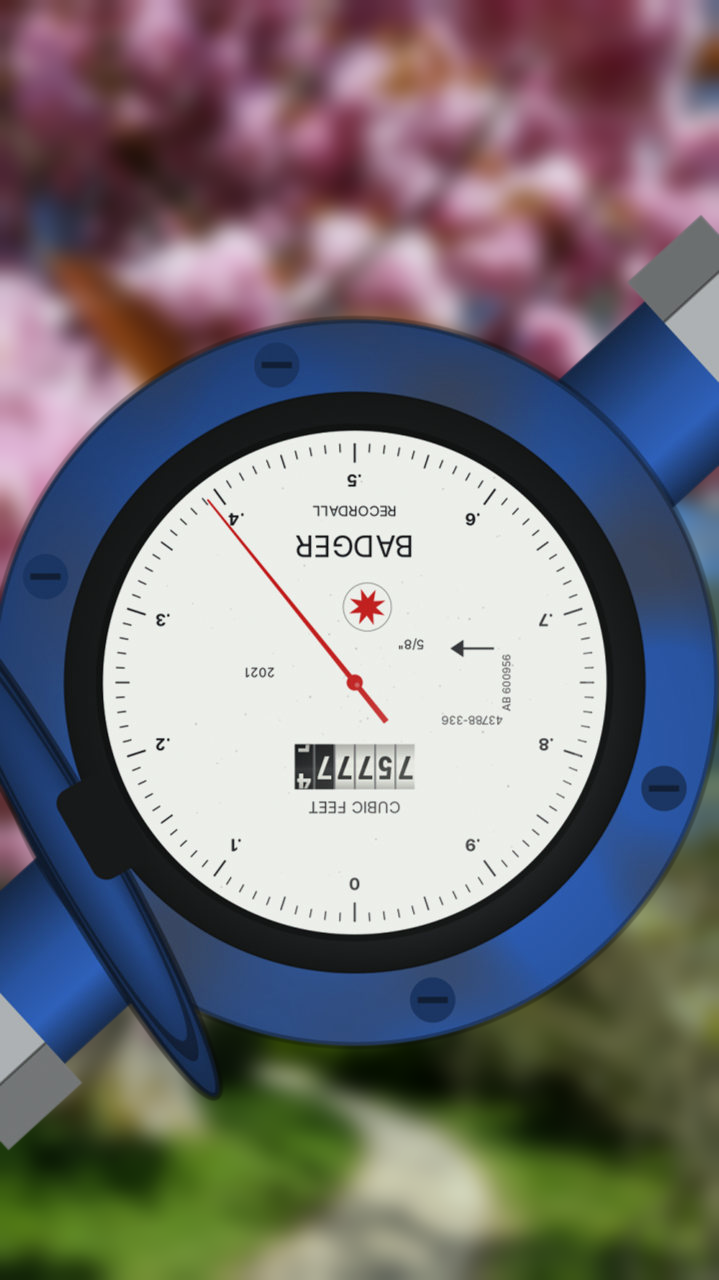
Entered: {"value": 757774.39, "unit": "ft³"}
